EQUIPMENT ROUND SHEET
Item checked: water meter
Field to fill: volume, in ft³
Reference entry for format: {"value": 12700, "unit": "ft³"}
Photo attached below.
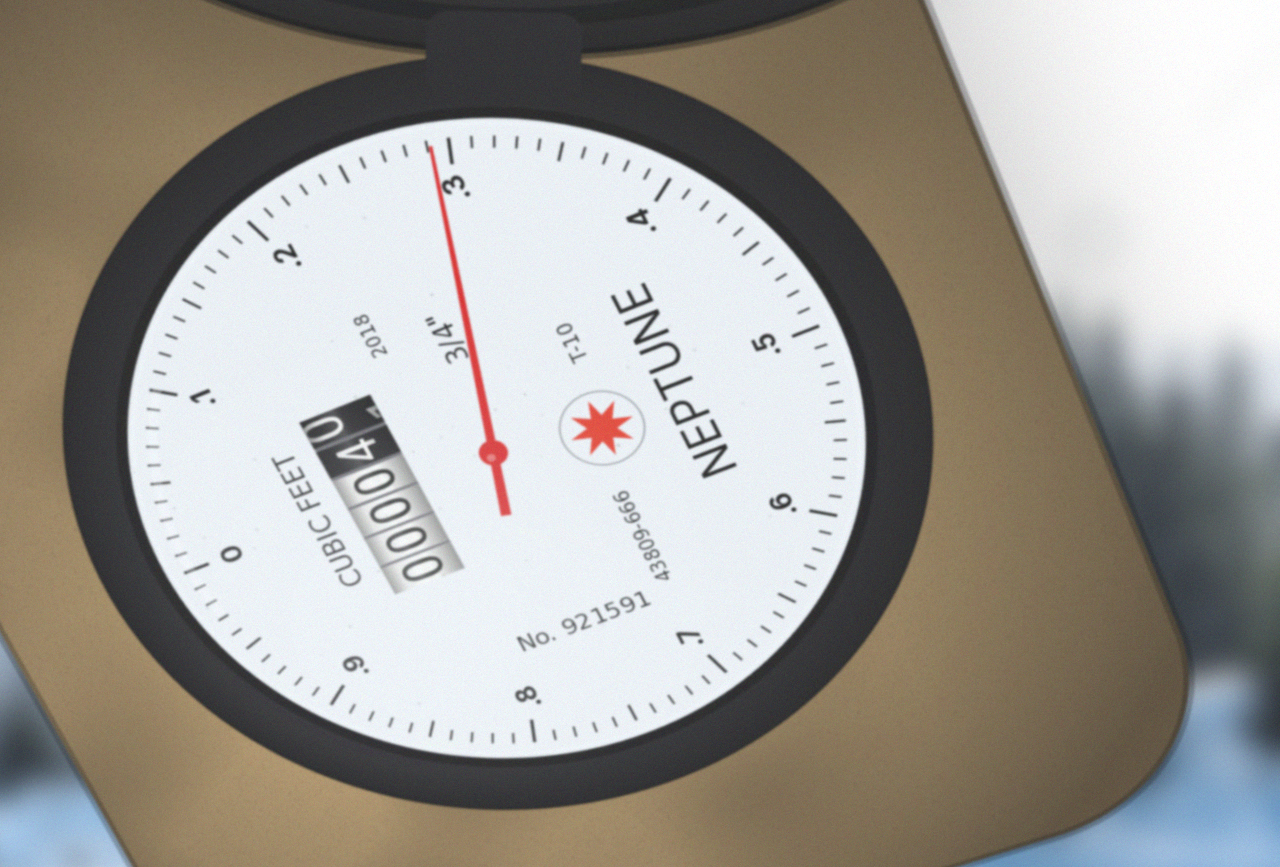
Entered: {"value": 40.29, "unit": "ft³"}
